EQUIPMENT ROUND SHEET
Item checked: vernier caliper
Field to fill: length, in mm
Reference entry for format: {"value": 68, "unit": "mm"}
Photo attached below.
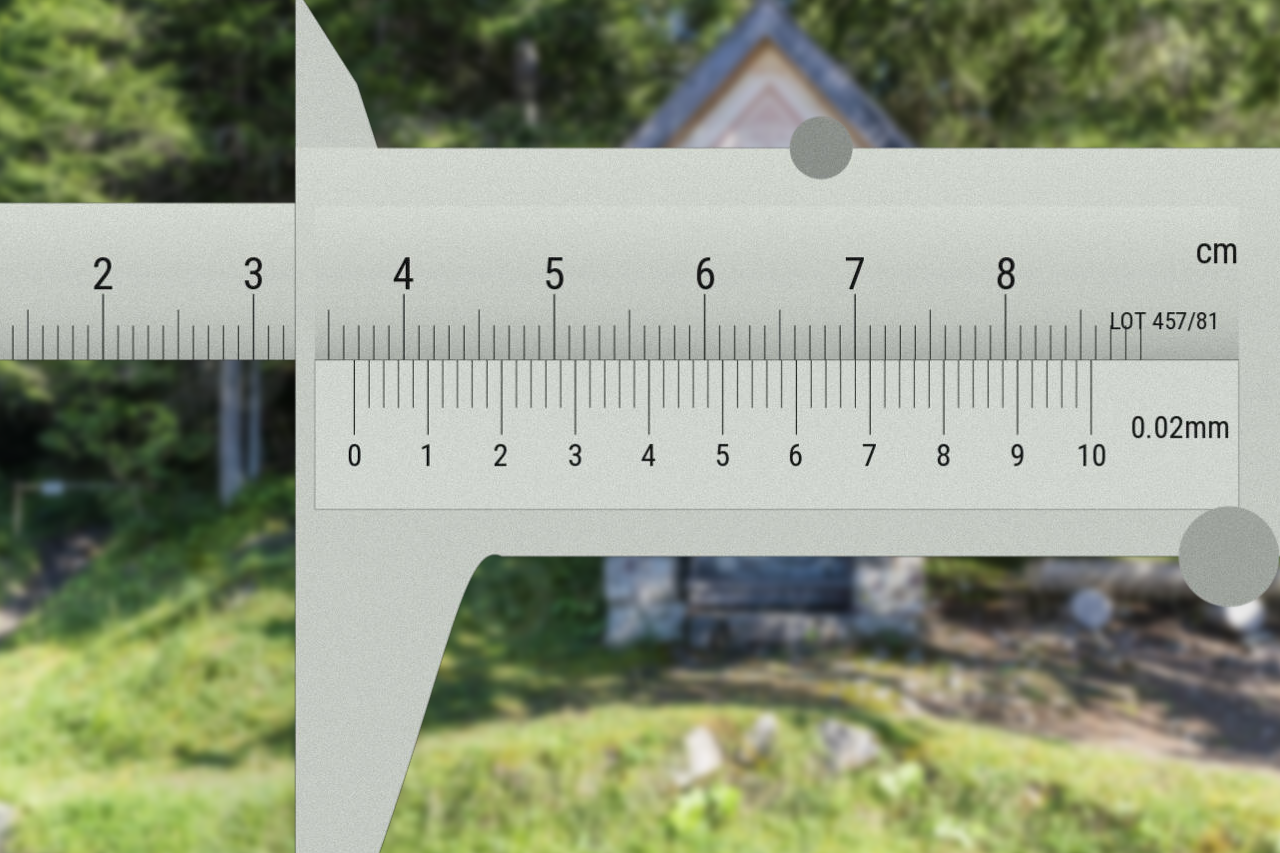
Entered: {"value": 36.7, "unit": "mm"}
